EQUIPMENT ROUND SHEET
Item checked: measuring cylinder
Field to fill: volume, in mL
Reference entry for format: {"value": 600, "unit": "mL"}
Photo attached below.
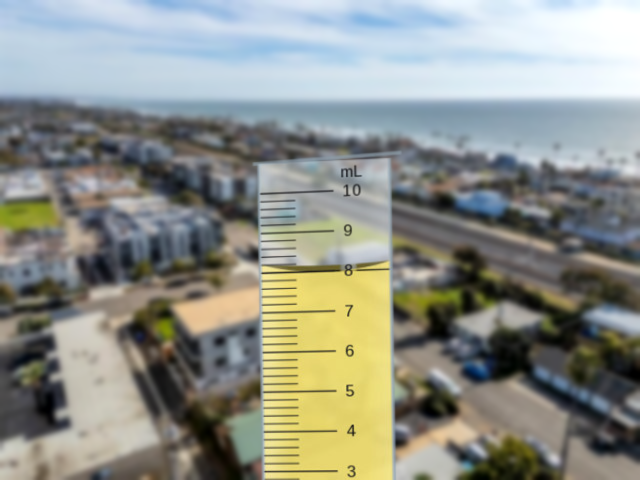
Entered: {"value": 8, "unit": "mL"}
